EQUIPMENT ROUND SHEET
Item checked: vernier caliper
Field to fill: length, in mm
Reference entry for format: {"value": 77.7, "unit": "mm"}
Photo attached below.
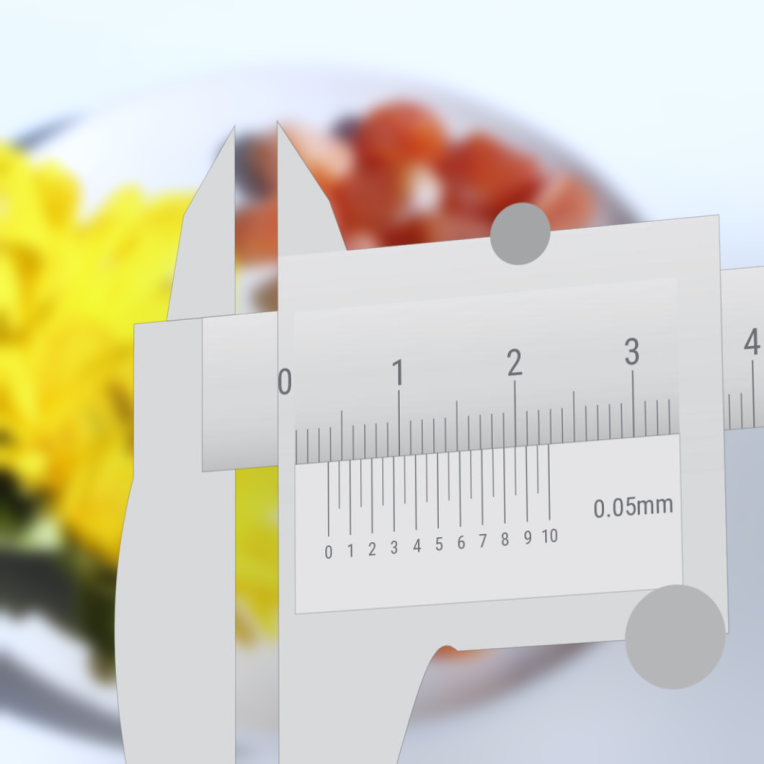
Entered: {"value": 3.8, "unit": "mm"}
